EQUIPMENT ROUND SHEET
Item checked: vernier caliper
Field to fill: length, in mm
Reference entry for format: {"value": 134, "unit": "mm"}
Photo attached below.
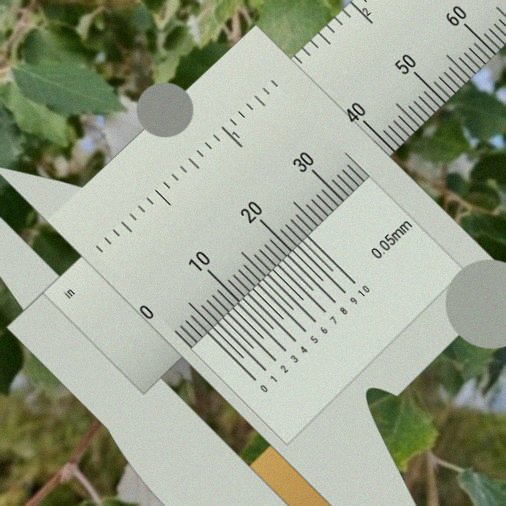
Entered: {"value": 4.0, "unit": "mm"}
